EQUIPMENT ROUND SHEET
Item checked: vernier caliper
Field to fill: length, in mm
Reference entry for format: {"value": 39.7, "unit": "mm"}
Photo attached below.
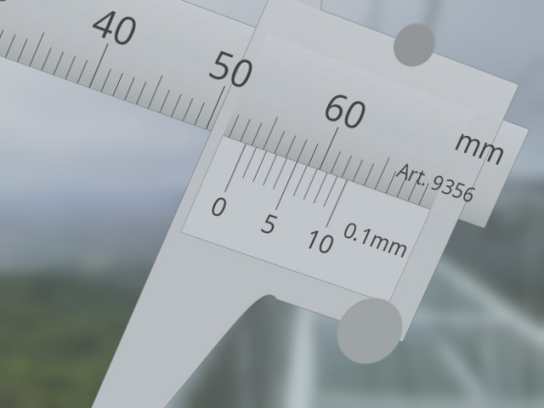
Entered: {"value": 53.5, "unit": "mm"}
